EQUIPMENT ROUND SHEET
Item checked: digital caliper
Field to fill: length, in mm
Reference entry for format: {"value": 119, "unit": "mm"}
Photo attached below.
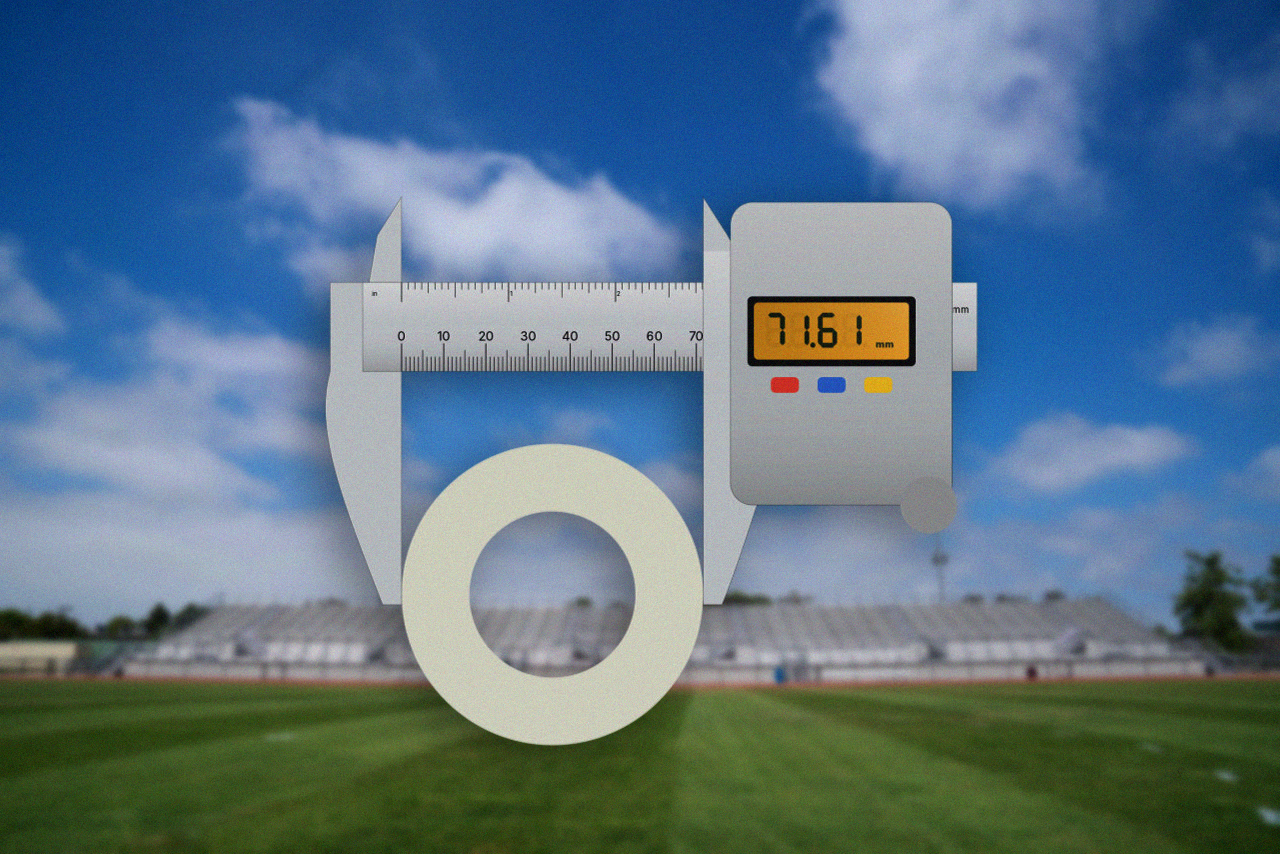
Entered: {"value": 71.61, "unit": "mm"}
